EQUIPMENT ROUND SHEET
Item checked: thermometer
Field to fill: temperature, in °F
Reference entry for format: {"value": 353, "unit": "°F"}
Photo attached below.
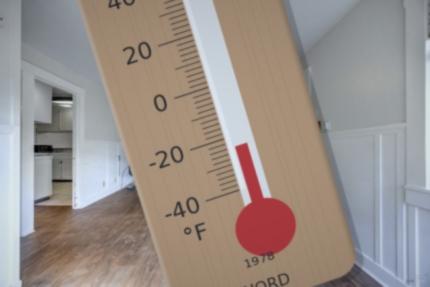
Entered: {"value": -24, "unit": "°F"}
